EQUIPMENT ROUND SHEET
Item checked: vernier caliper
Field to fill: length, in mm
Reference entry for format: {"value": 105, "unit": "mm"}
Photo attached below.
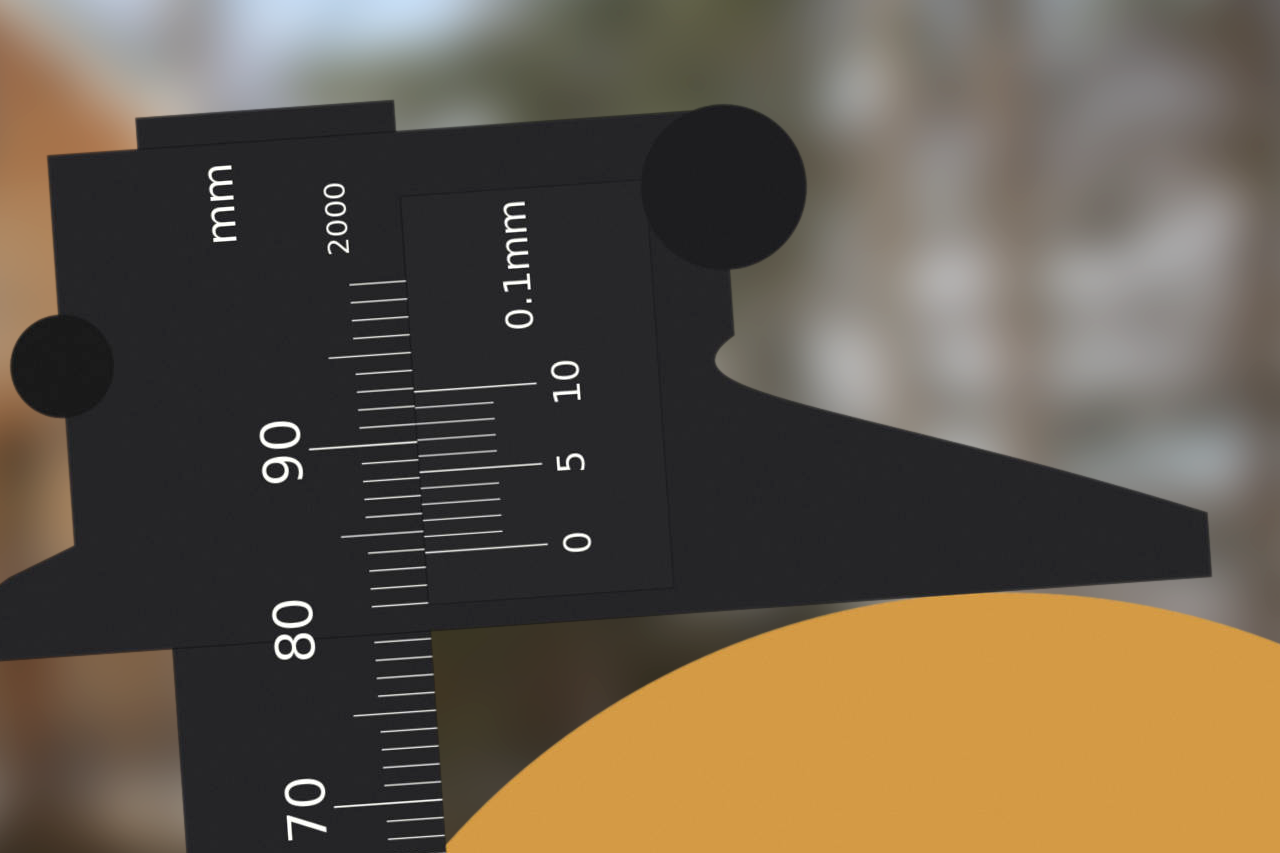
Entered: {"value": 83.8, "unit": "mm"}
